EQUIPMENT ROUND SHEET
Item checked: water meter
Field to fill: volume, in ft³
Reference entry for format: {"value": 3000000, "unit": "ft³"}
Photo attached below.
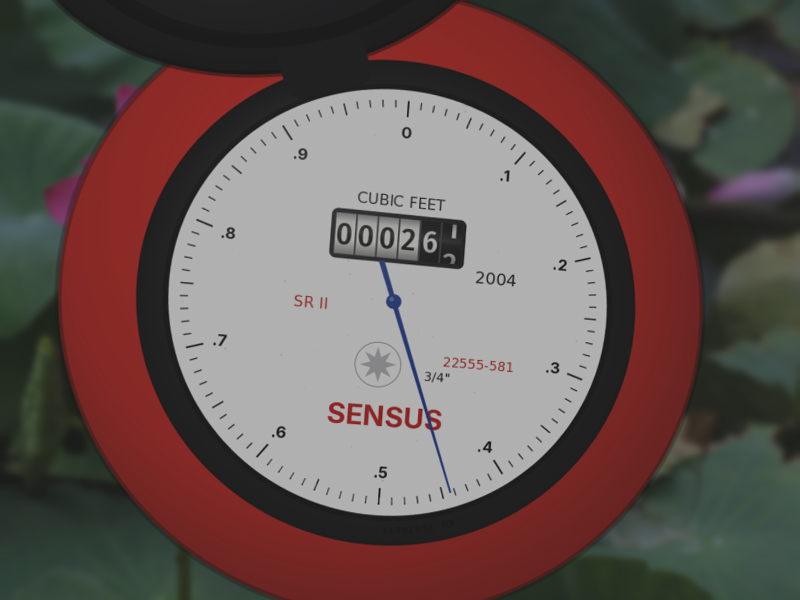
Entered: {"value": 261.44, "unit": "ft³"}
